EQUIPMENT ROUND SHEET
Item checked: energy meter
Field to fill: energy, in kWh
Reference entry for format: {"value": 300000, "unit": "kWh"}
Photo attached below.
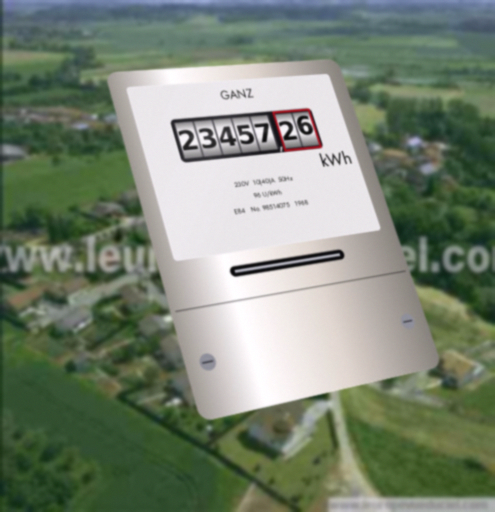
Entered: {"value": 23457.26, "unit": "kWh"}
